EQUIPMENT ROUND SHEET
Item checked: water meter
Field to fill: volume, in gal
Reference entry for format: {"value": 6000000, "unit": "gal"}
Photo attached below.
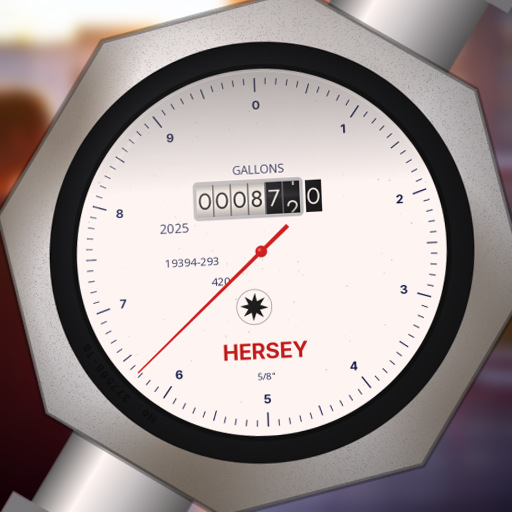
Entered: {"value": 8716.3, "unit": "gal"}
